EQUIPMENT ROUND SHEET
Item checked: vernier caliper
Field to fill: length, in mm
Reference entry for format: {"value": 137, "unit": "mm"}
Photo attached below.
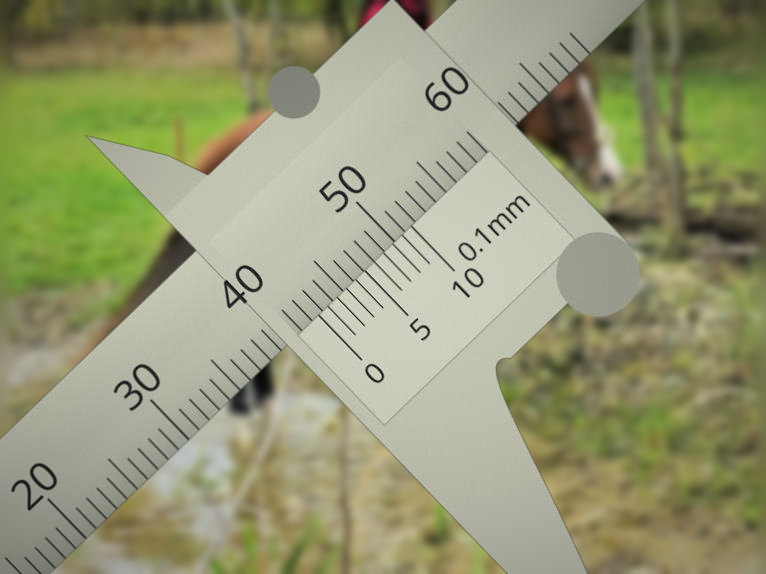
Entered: {"value": 42.6, "unit": "mm"}
